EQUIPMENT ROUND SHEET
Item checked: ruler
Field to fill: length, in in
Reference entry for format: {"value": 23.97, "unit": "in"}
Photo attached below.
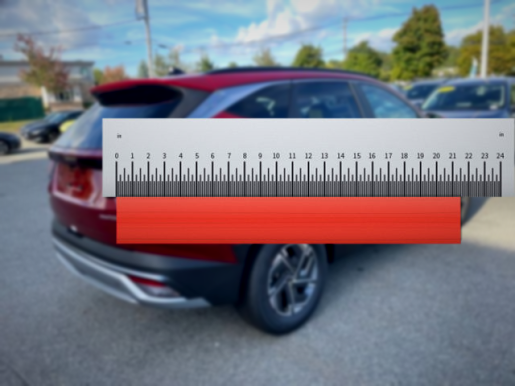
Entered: {"value": 21.5, "unit": "in"}
